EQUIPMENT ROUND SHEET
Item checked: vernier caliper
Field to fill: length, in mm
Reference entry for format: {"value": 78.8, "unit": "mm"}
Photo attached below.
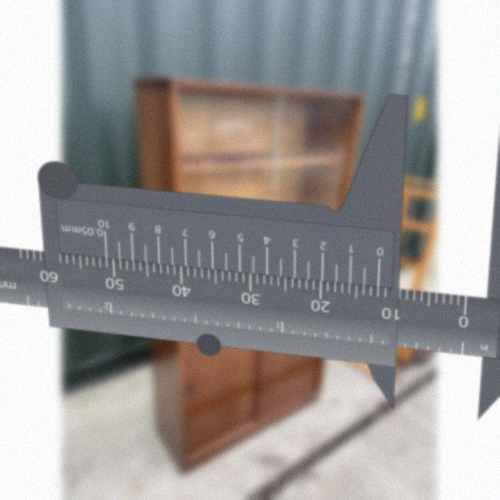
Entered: {"value": 12.0, "unit": "mm"}
